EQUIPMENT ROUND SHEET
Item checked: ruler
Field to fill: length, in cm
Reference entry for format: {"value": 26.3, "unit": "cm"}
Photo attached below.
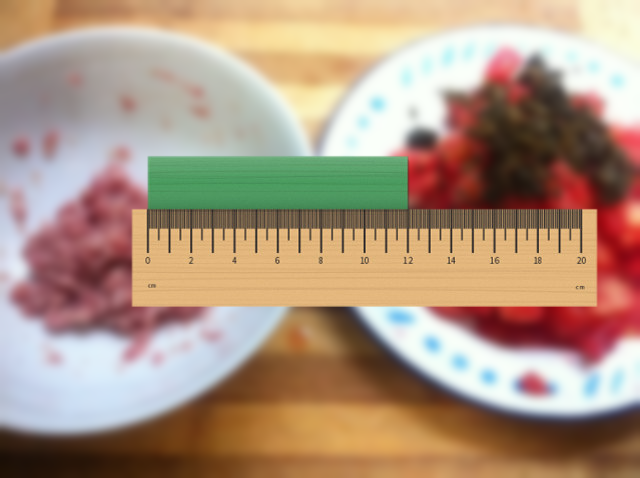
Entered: {"value": 12, "unit": "cm"}
